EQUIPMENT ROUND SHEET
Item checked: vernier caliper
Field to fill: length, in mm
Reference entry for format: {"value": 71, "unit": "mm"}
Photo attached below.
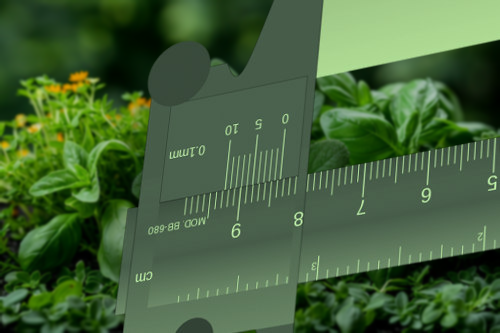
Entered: {"value": 83.6, "unit": "mm"}
